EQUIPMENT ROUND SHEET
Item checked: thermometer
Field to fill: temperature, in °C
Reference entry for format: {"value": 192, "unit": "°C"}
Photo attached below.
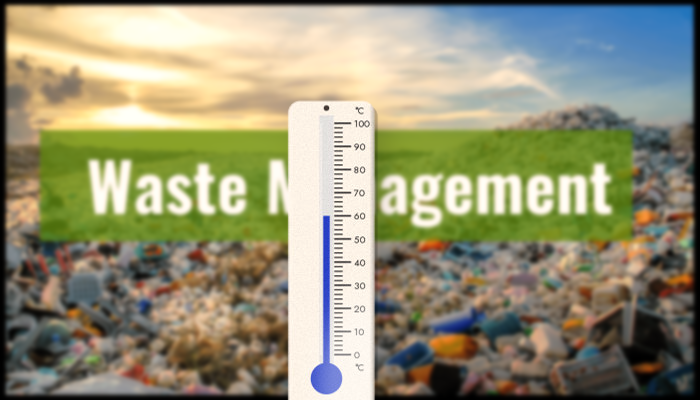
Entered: {"value": 60, "unit": "°C"}
